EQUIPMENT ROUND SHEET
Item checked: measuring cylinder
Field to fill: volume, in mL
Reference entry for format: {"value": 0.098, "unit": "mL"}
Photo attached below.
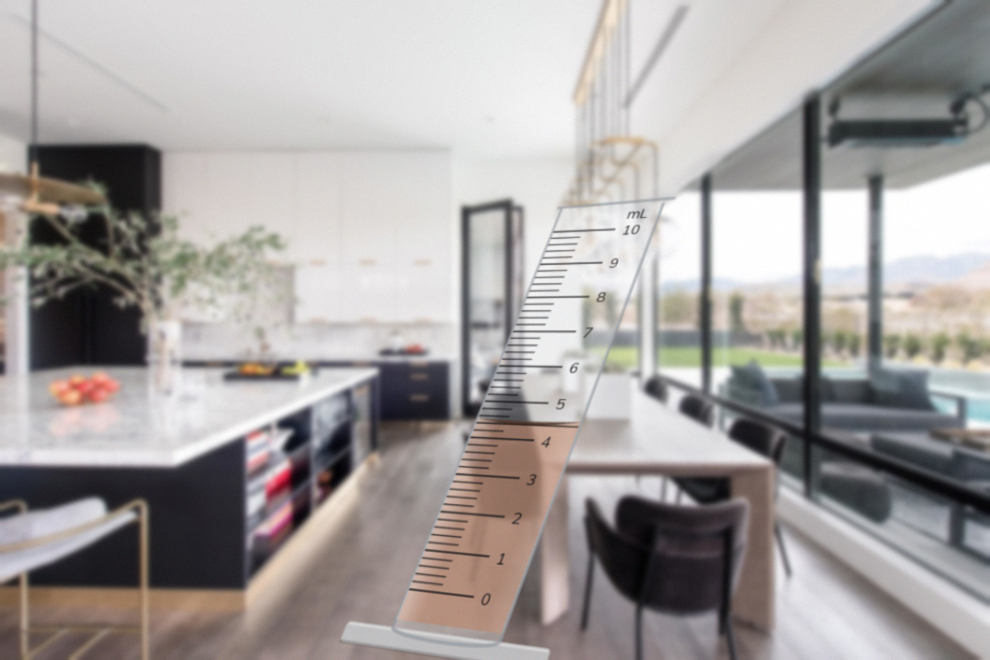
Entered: {"value": 4.4, "unit": "mL"}
